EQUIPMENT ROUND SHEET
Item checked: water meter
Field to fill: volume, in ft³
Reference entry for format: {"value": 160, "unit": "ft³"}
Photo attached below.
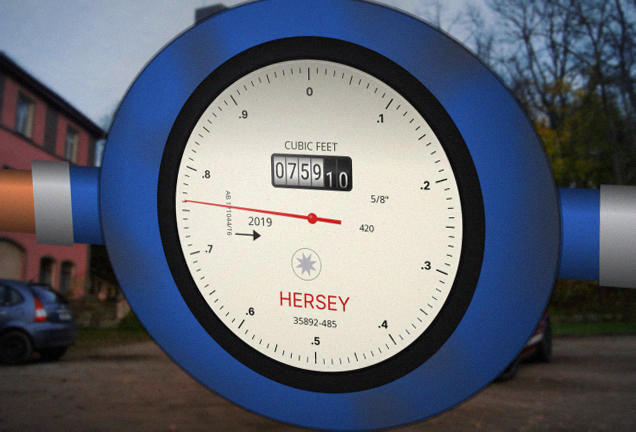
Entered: {"value": 75909.76, "unit": "ft³"}
